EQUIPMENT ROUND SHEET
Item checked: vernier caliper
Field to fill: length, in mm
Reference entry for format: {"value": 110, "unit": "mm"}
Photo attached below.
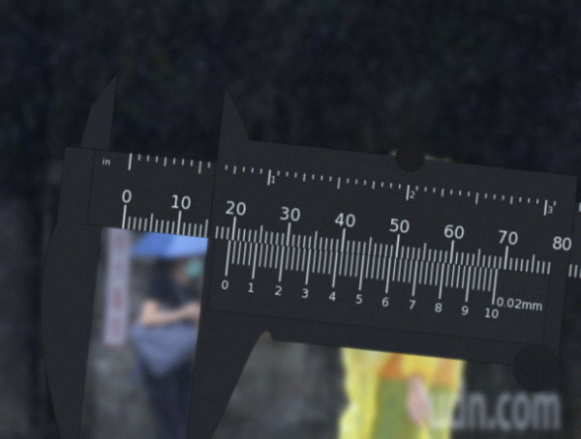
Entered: {"value": 19.5, "unit": "mm"}
